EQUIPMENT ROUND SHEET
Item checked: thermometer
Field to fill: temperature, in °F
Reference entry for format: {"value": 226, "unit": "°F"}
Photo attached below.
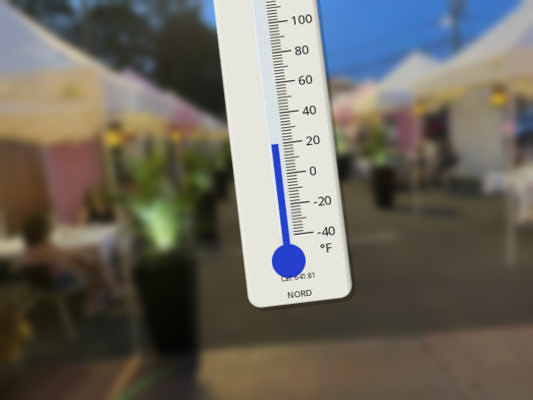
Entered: {"value": 20, "unit": "°F"}
